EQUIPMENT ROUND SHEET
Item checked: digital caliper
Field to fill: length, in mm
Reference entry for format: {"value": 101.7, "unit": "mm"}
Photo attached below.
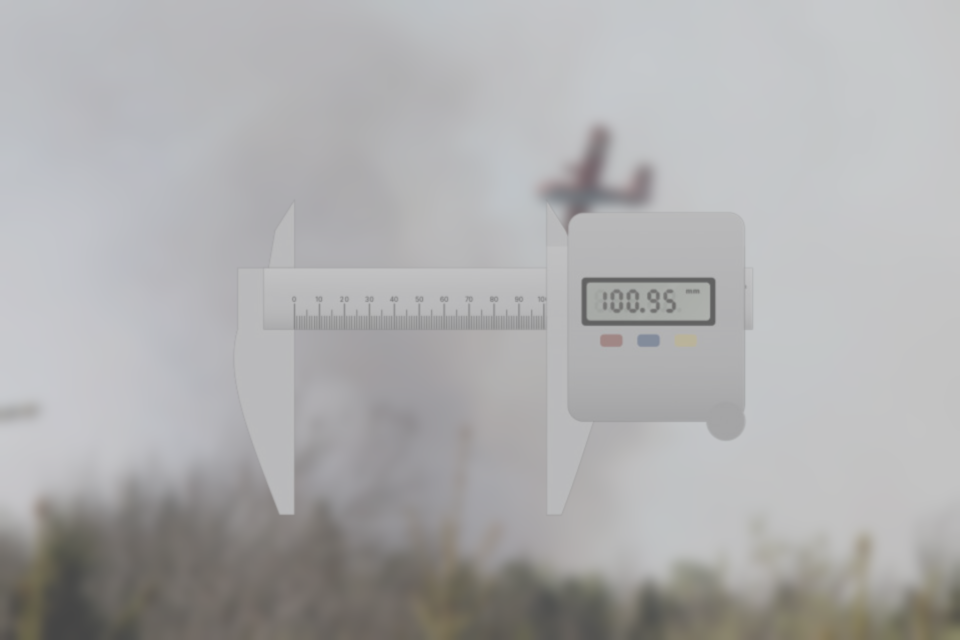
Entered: {"value": 100.95, "unit": "mm"}
